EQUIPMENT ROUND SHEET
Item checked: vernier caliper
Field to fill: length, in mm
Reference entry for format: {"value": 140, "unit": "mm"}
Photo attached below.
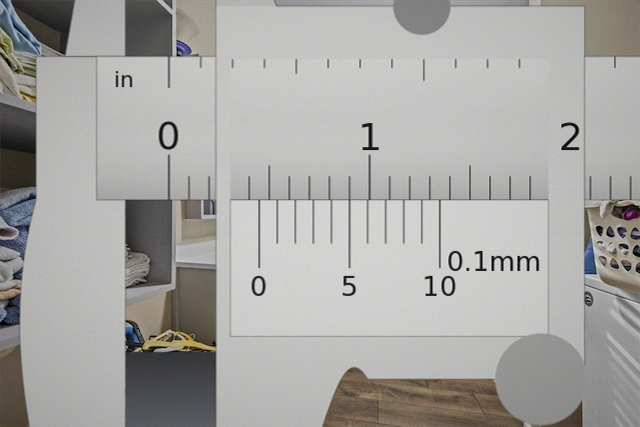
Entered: {"value": 4.5, "unit": "mm"}
